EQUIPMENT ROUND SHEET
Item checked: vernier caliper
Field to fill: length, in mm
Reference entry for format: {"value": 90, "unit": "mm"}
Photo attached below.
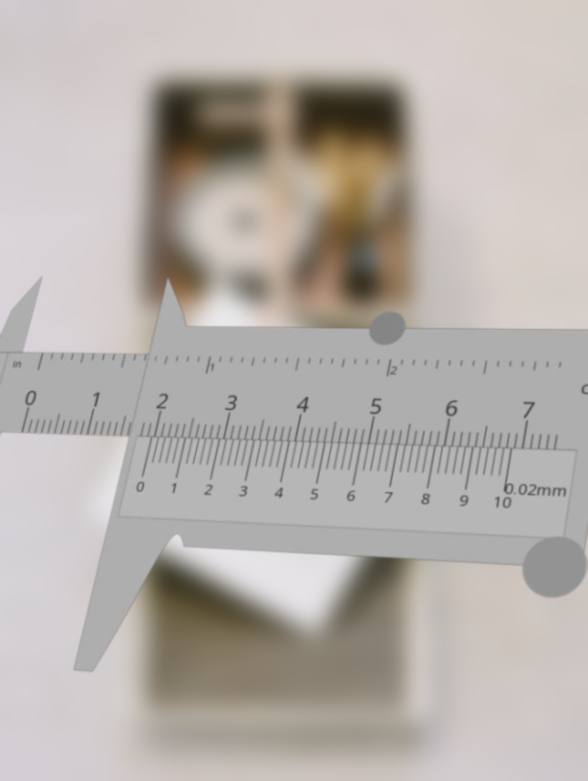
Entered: {"value": 19.6, "unit": "mm"}
